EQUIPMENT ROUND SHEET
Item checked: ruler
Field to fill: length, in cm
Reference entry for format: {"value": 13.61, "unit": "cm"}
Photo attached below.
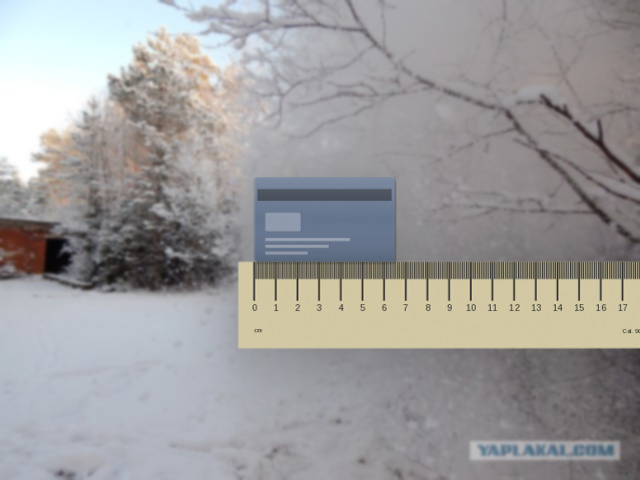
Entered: {"value": 6.5, "unit": "cm"}
